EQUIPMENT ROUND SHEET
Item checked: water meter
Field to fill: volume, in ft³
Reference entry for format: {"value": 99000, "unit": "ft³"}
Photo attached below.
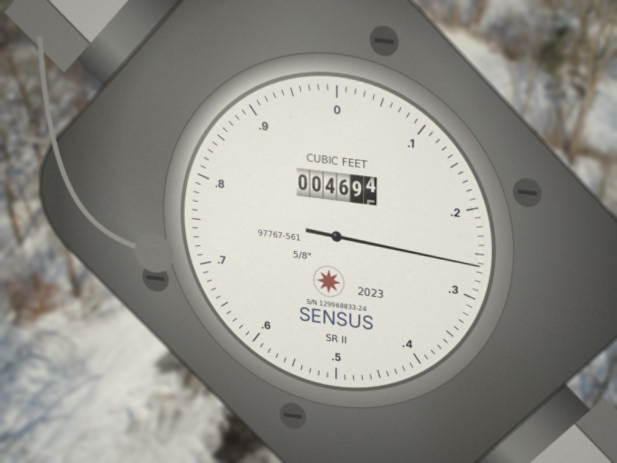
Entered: {"value": 4694.26, "unit": "ft³"}
